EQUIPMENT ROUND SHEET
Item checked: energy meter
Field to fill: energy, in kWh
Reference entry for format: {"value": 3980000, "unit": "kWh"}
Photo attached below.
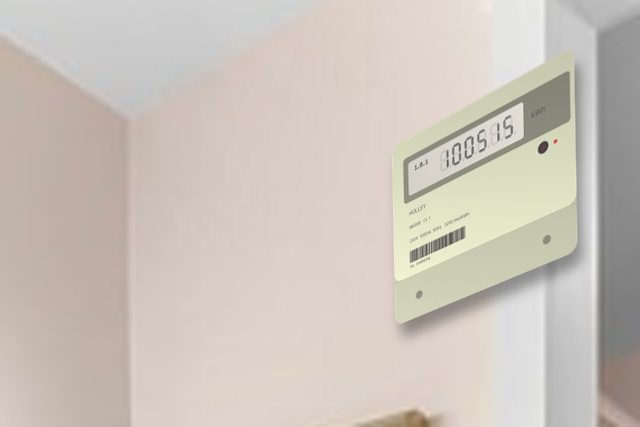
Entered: {"value": 100515, "unit": "kWh"}
